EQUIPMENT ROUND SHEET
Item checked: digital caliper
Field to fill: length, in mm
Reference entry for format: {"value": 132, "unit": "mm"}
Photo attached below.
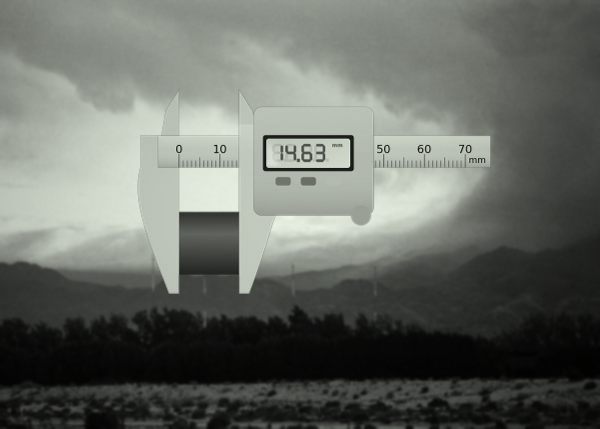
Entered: {"value": 14.63, "unit": "mm"}
